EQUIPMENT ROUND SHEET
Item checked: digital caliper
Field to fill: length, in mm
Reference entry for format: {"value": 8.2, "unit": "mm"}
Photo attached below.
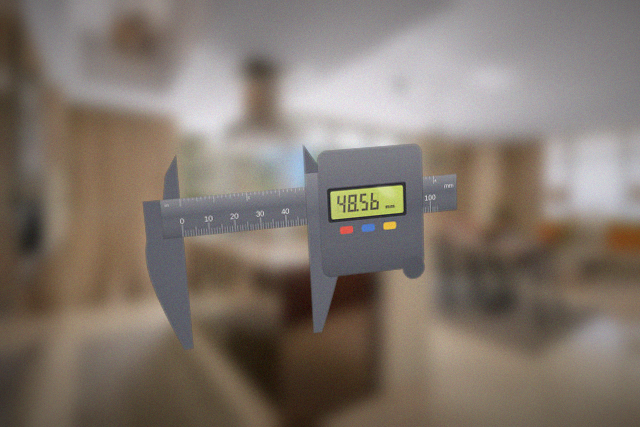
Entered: {"value": 48.56, "unit": "mm"}
